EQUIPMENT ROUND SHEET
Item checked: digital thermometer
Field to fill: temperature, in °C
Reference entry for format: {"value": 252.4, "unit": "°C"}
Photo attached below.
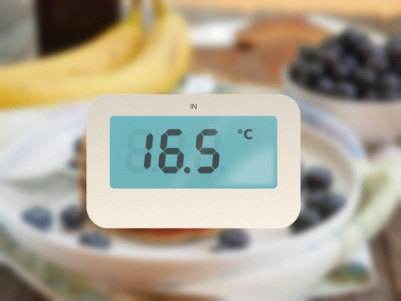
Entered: {"value": 16.5, "unit": "°C"}
